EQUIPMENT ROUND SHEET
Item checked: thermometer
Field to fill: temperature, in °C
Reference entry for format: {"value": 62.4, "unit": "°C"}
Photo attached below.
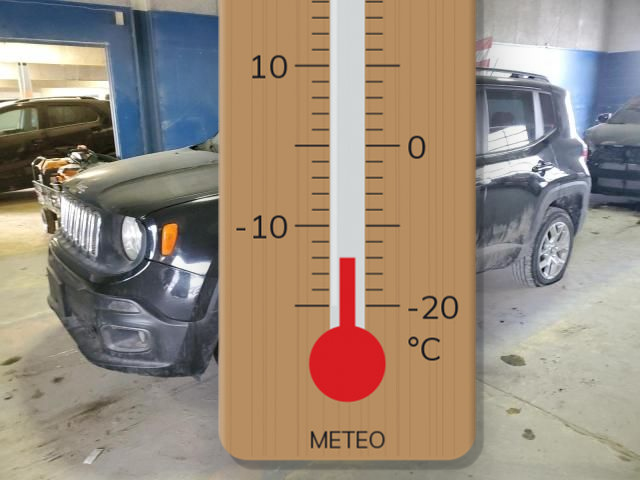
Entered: {"value": -14, "unit": "°C"}
